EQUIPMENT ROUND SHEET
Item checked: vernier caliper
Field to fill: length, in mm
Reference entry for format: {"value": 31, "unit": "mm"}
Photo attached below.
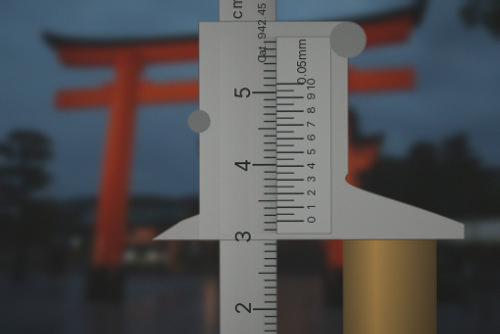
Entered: {"value": 32.2, "unit": "mm"}
